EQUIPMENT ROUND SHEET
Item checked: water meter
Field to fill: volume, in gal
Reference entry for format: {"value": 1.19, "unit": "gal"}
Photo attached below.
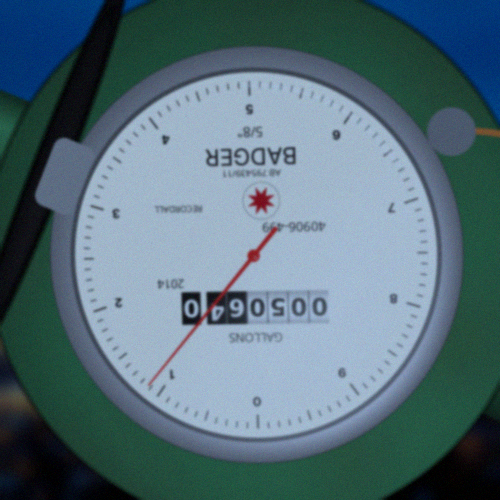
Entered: {"value": 50641.1, "unit": "gal"}
